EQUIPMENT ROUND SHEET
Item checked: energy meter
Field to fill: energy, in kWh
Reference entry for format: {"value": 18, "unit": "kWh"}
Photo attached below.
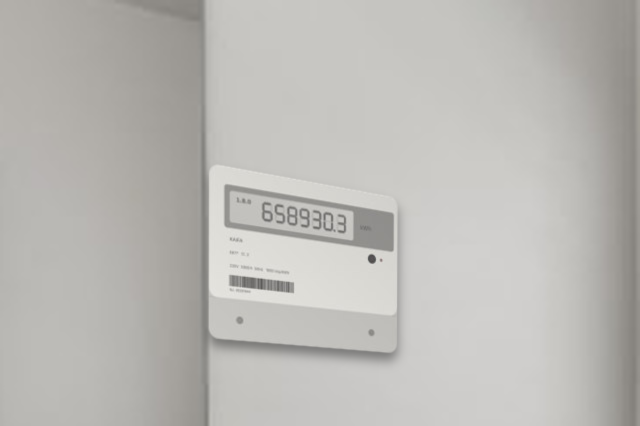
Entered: {"value": 658930.3, "unit": "kWh"}
